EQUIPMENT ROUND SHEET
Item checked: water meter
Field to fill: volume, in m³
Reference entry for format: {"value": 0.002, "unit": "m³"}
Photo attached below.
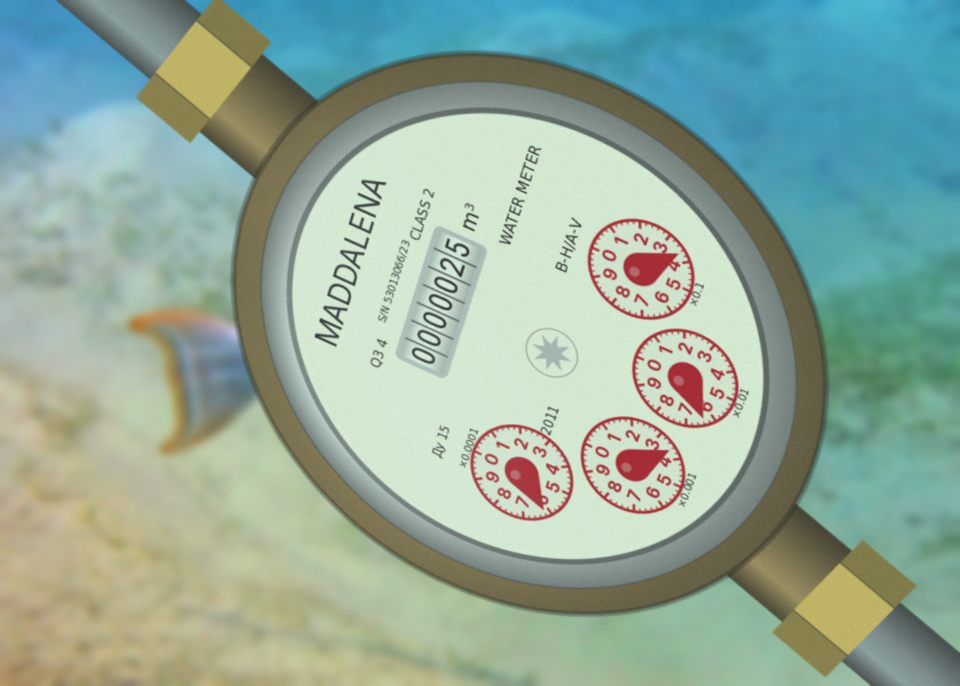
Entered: {"value": 25.3636, "unit": "m³"}
